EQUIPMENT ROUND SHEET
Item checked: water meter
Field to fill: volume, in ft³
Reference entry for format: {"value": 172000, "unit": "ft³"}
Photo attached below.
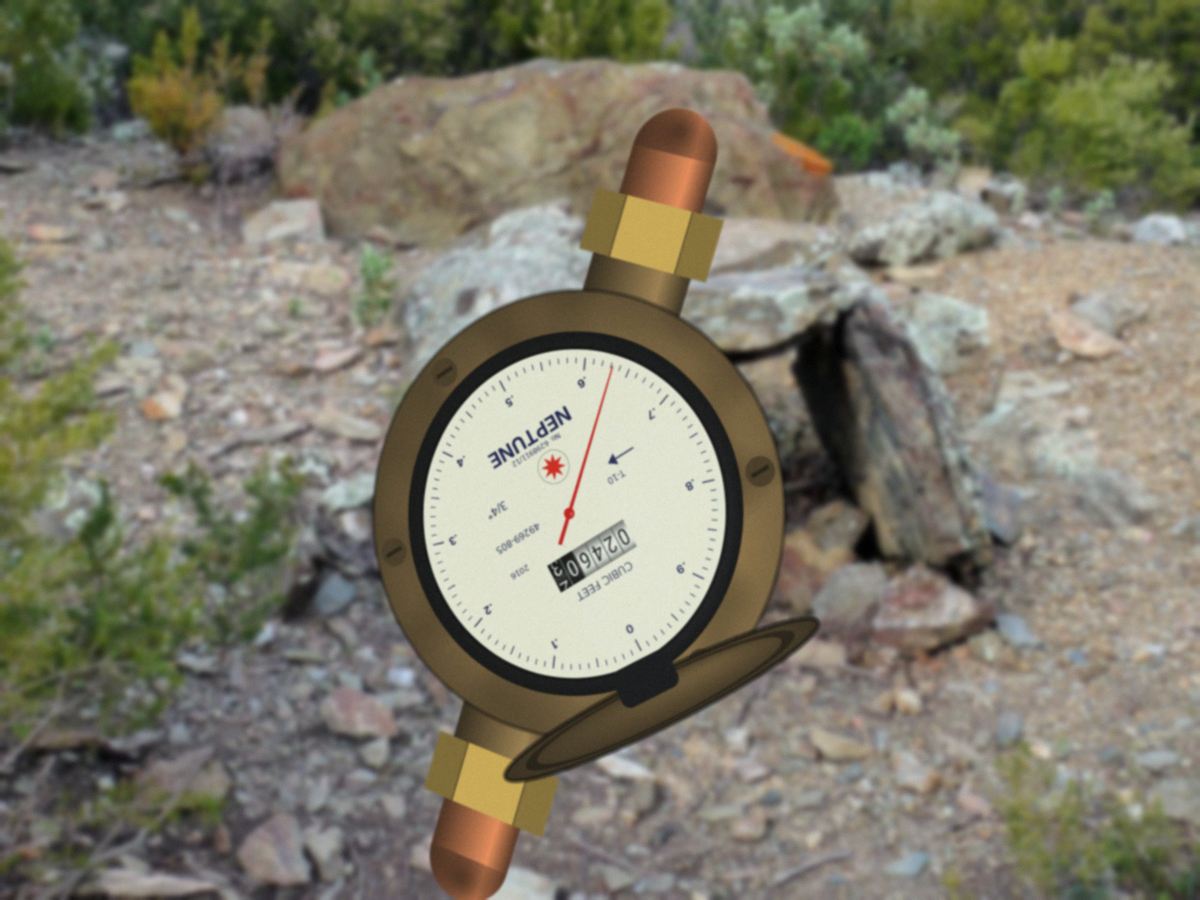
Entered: {"value": 24602.63, "unit": "ft³"}
